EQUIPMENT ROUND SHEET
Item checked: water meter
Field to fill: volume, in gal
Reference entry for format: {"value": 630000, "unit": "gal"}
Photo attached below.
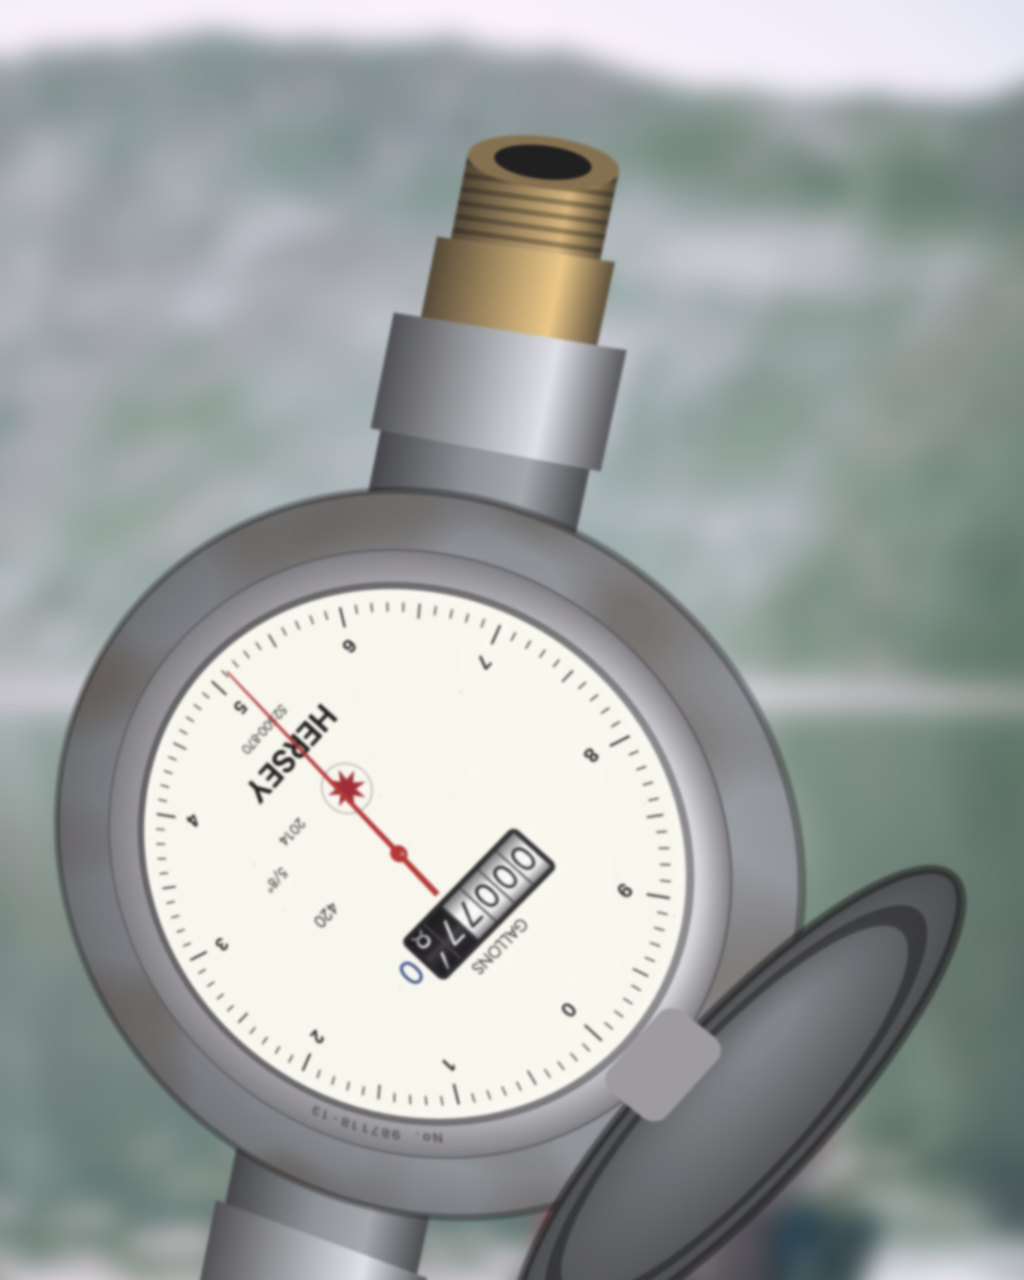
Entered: {"value": 7775.1, "unit": "gal"}
